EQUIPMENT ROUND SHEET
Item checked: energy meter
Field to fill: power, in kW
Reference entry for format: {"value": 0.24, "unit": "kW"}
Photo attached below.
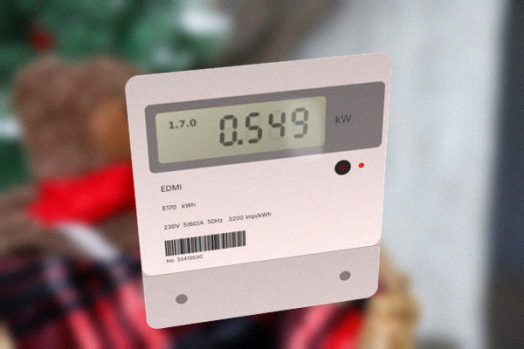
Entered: {"value": 0.549, "unit": "kW"}
